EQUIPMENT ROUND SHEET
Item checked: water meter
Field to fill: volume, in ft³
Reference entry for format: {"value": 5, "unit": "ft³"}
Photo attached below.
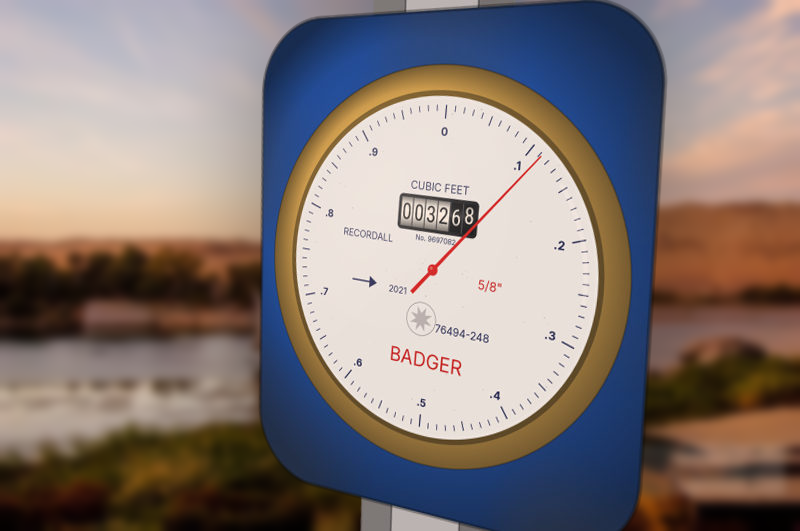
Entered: {"value": 3268.11, "unit": "ft³"}
